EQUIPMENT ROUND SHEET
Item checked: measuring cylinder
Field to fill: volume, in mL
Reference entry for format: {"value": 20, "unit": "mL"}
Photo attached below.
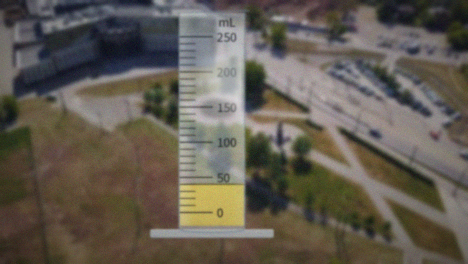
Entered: {"value": 40, "unit": "mL"}
